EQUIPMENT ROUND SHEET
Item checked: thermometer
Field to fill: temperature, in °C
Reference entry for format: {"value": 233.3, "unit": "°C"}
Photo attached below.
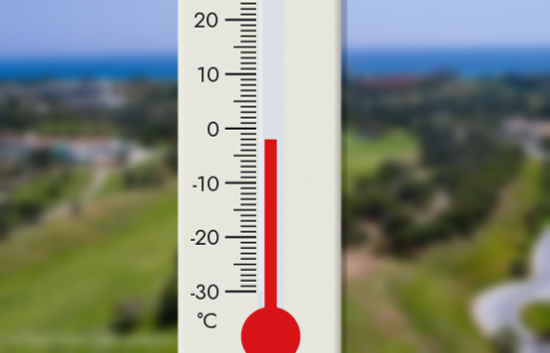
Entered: {"value": -2, "unit": "°C"}
